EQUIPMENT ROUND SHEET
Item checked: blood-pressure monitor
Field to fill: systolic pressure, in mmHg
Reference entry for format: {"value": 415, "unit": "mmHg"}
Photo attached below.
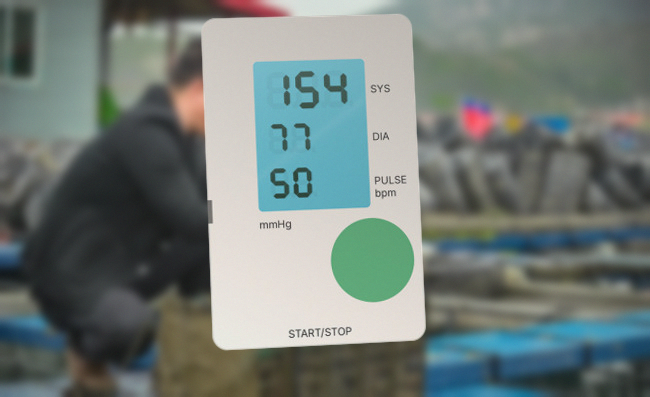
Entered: {"value": 154, "unit": "mmHg"}
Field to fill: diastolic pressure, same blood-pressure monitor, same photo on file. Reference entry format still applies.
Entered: {"value": 77, "unit": "mmHg"}
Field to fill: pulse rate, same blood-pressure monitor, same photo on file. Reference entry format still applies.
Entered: {"value": 50, "unit": "bpm"}
